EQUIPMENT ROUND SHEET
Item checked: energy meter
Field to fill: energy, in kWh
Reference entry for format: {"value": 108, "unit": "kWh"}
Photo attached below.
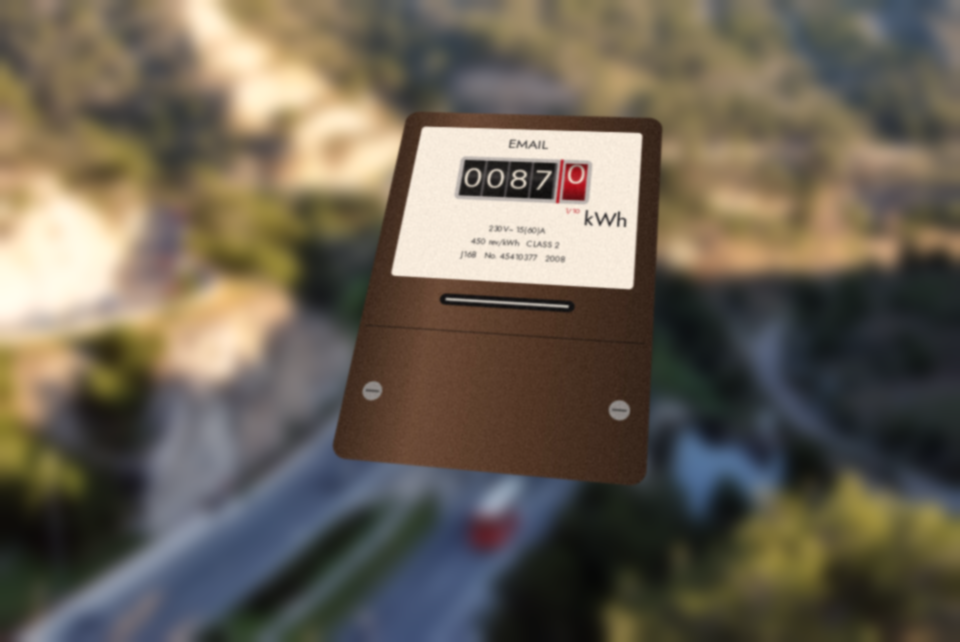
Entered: {"value": 87.0, "unit": "kWh"}
